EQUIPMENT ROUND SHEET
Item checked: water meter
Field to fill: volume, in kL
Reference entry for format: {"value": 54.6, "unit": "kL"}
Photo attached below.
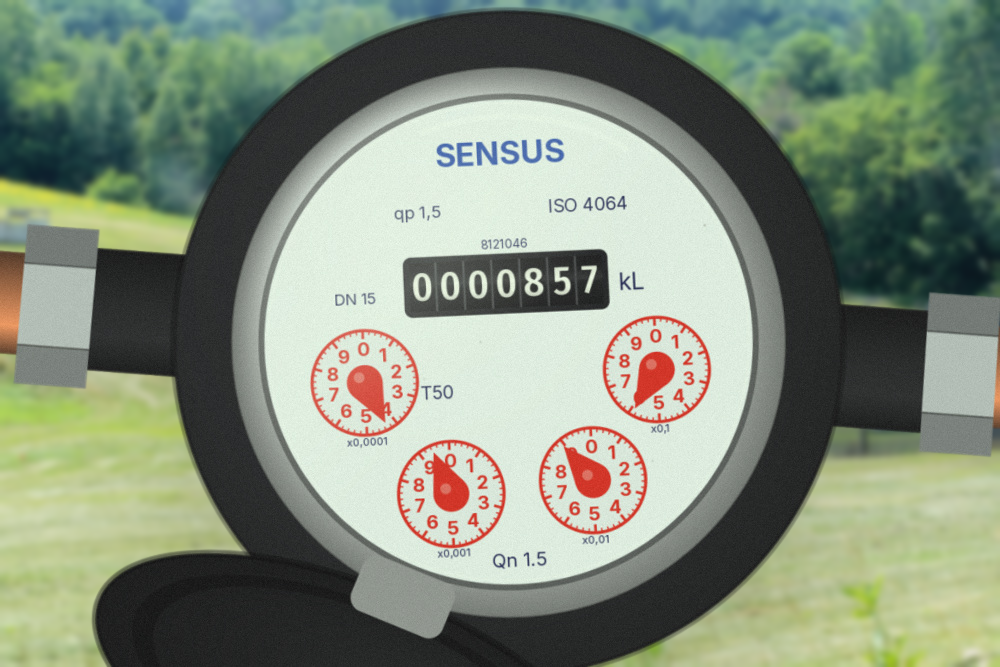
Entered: {"value": 857.5894, "unit": "kL"}
